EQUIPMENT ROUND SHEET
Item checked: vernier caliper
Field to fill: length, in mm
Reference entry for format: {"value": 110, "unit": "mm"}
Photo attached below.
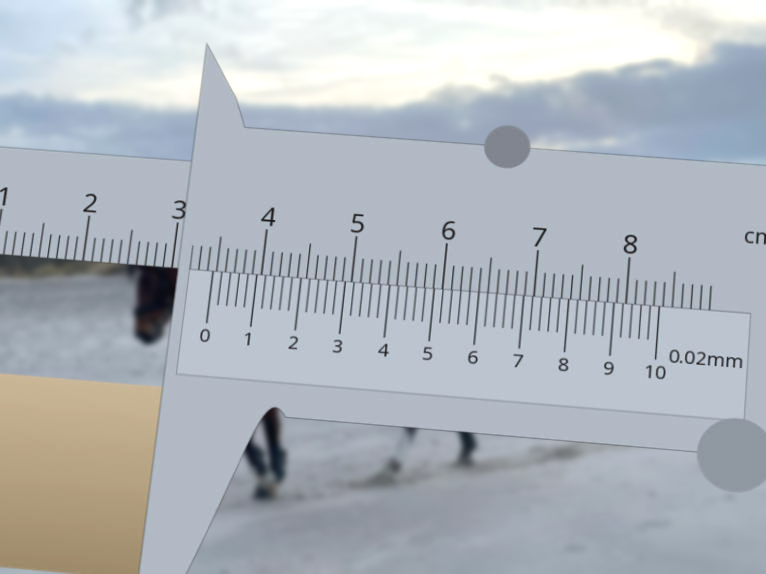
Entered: {"value": 34.6, "unit": "mm"}
